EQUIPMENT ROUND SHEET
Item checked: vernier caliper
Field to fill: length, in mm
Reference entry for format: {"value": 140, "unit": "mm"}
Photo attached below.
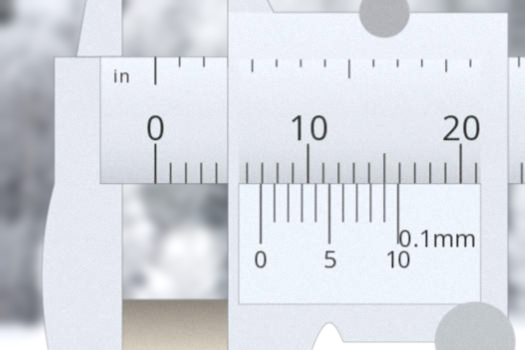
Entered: {"value": 6.9, "unit": "mm"}
